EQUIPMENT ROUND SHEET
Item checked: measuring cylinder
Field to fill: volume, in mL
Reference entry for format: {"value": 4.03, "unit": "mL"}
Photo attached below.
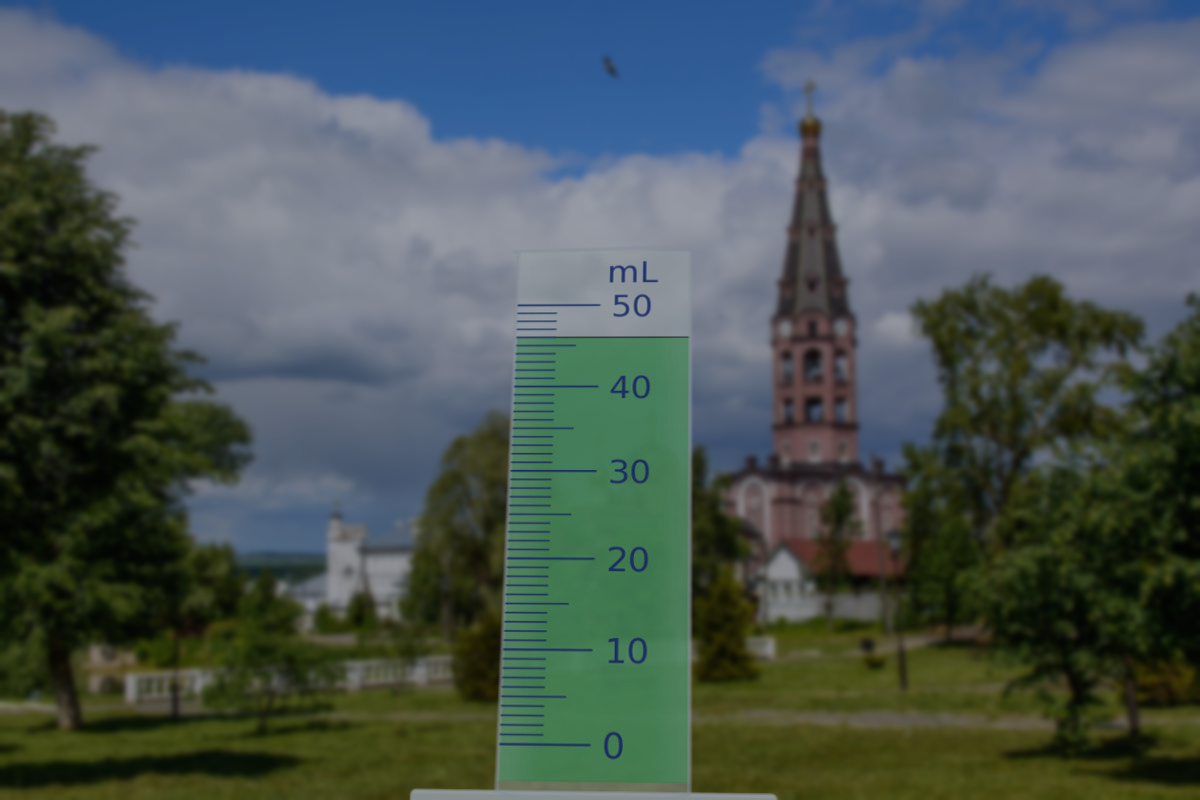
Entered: {"value": 46, "unit": "mL"}
